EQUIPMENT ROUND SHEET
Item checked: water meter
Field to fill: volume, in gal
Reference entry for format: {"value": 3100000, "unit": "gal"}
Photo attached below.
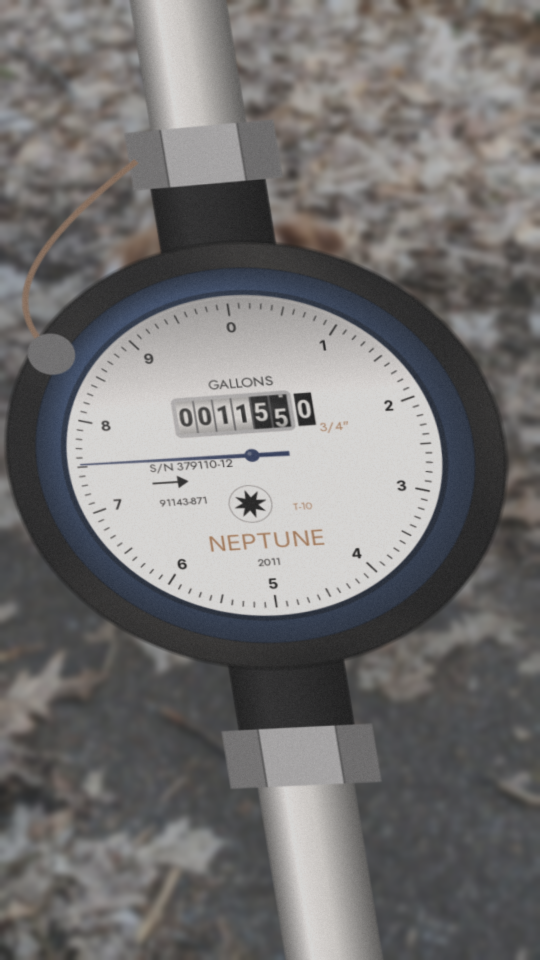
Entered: {"value": 11547.5, "unit": "gal"}
